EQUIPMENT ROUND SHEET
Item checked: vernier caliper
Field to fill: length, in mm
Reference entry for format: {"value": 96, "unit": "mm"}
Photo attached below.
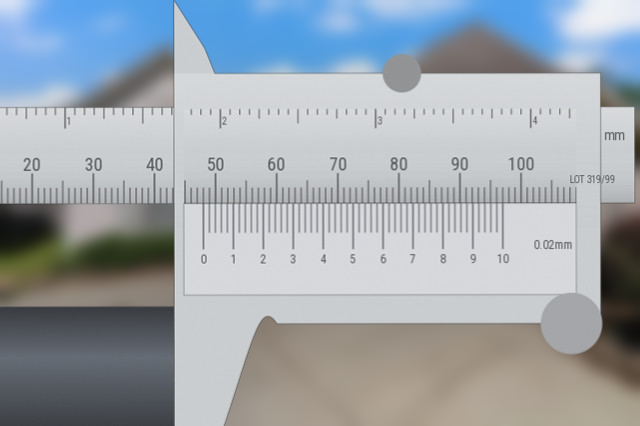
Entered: {"value": 48.0, "unit": "mm"}
